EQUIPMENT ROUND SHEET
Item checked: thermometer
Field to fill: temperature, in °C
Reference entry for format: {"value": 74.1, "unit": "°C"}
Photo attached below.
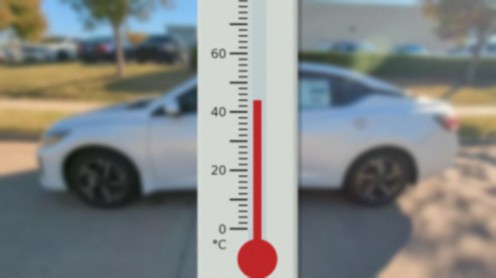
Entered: {"value": 44, "unit": "°C"}
